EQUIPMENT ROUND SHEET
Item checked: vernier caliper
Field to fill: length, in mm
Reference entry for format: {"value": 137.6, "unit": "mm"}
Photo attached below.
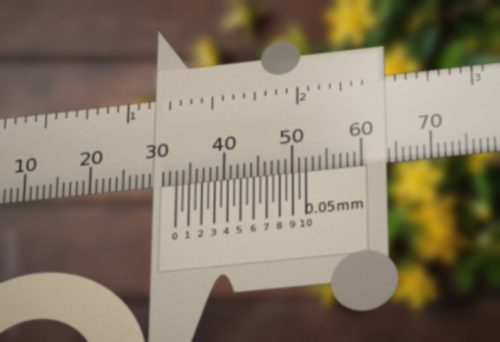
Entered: {"value": 33.0, "unit": "mm"}
